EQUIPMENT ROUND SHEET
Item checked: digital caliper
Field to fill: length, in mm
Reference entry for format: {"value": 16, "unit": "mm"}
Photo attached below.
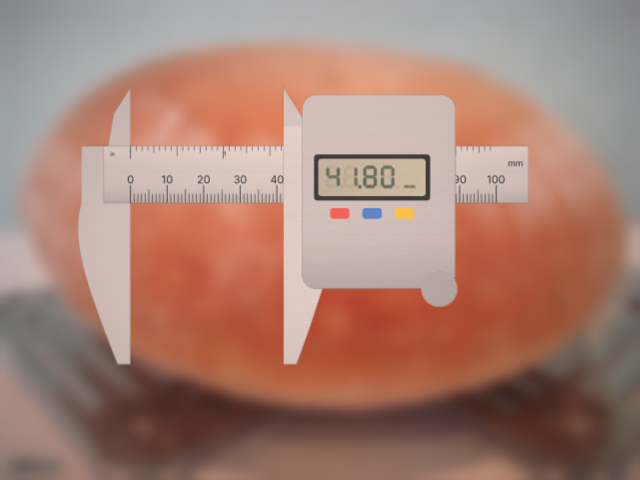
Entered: {"value": 41.80, "unit": "mm"}
